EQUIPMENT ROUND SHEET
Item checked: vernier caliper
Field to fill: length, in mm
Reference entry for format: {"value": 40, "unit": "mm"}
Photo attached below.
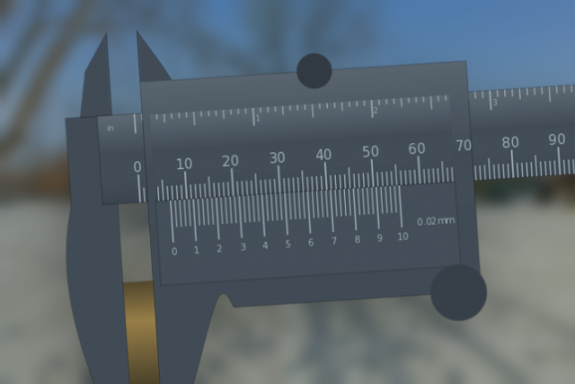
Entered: {"value": 6.5, "unit": "mm"}
